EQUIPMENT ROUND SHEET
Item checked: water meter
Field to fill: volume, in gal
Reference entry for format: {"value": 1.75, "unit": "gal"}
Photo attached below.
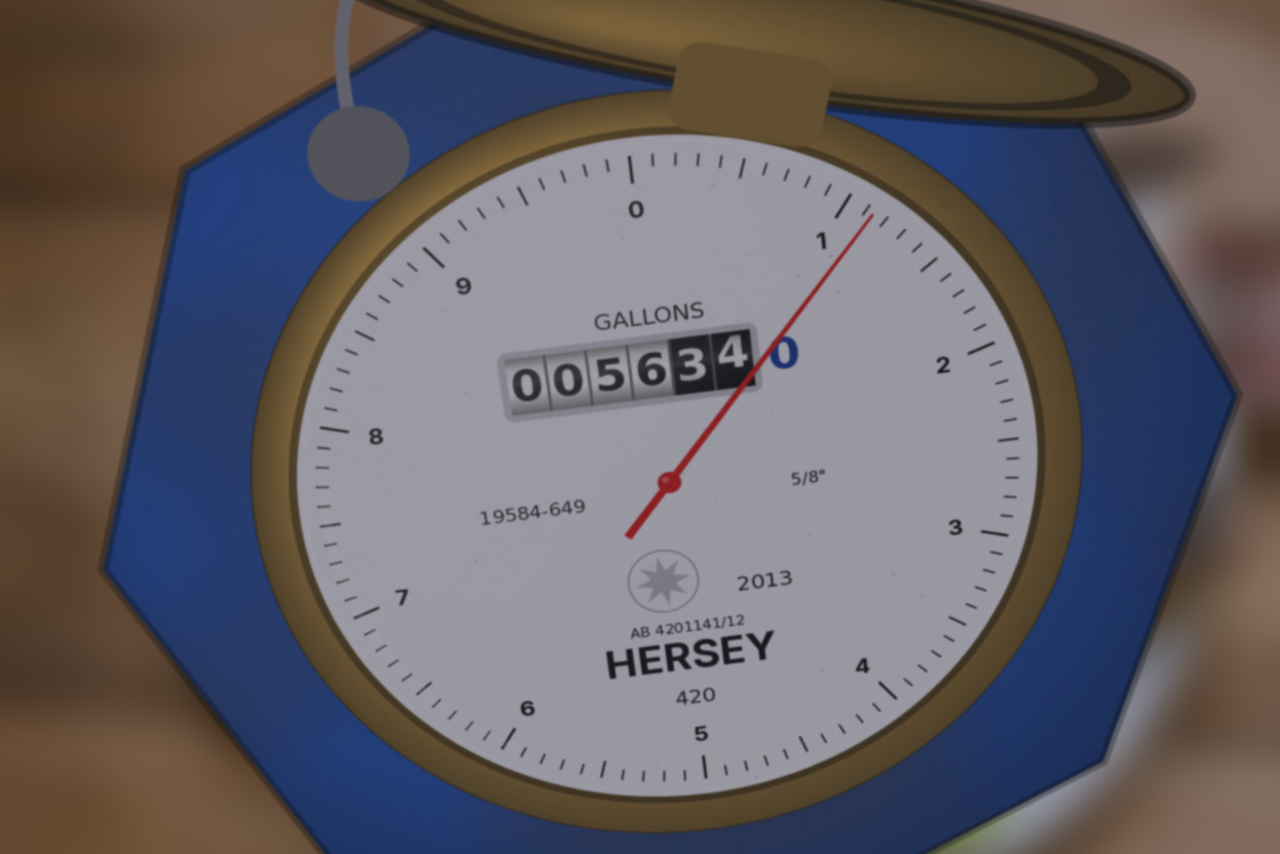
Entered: {"value": 56341.1, "unit": "gal"}
